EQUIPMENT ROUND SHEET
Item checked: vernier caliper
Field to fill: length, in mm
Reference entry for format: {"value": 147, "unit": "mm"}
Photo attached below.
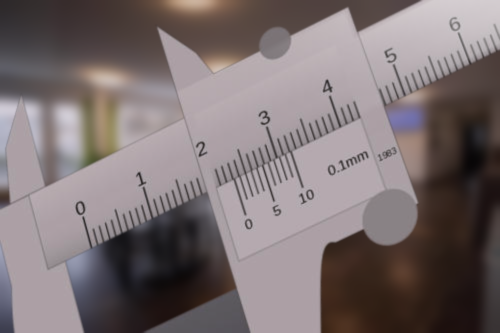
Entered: {"value": 23.2, "unit": "mm"}
